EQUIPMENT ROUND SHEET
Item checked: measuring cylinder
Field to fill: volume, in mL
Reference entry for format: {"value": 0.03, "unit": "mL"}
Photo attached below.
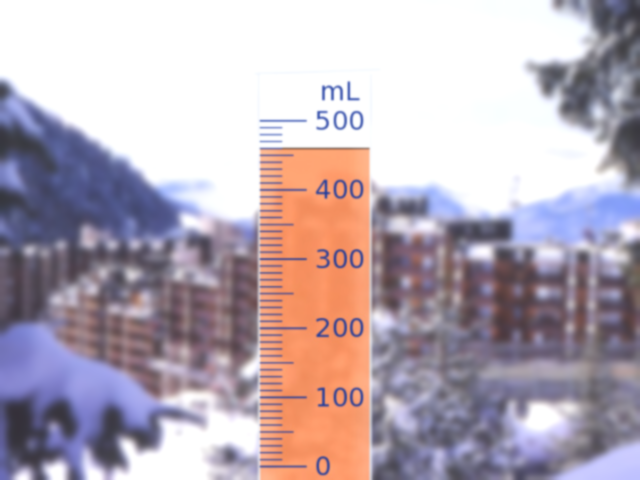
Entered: {"value": 460, "unit": "mL"}
